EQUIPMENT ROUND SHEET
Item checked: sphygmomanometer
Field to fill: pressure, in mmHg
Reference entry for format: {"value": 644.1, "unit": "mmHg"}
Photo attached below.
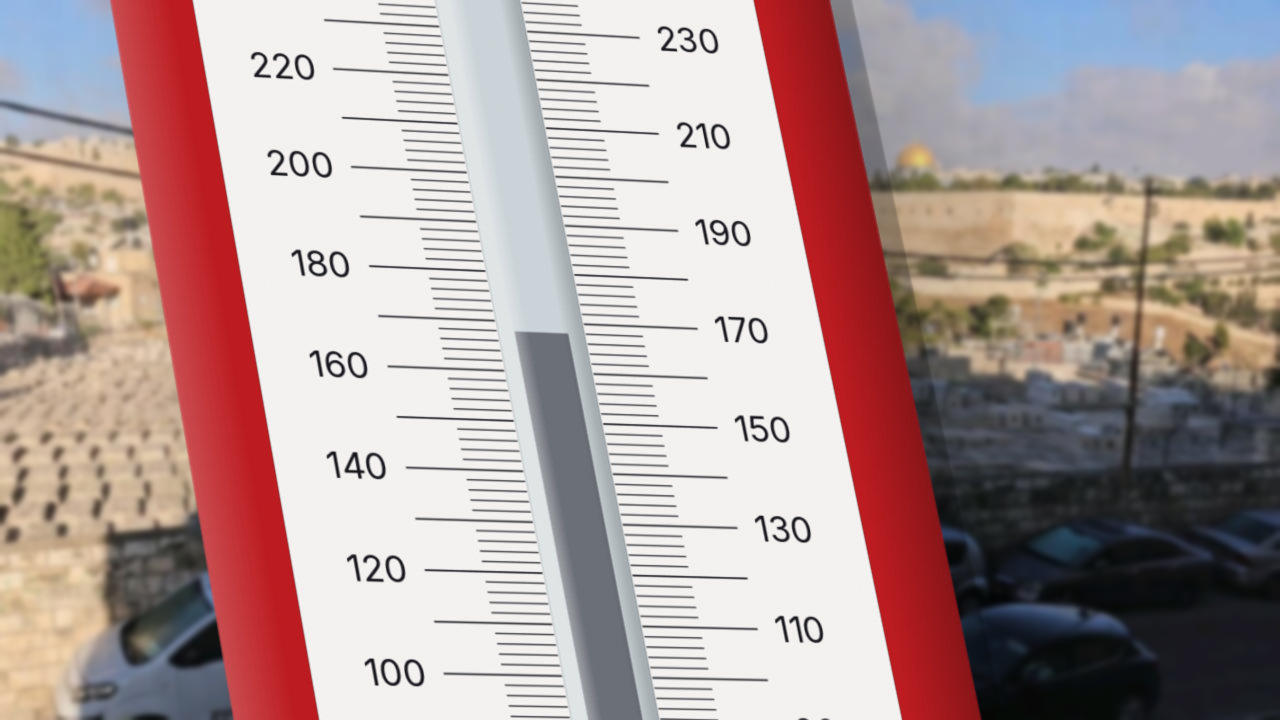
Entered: {"value": 168, "unit": "mmHg"}
